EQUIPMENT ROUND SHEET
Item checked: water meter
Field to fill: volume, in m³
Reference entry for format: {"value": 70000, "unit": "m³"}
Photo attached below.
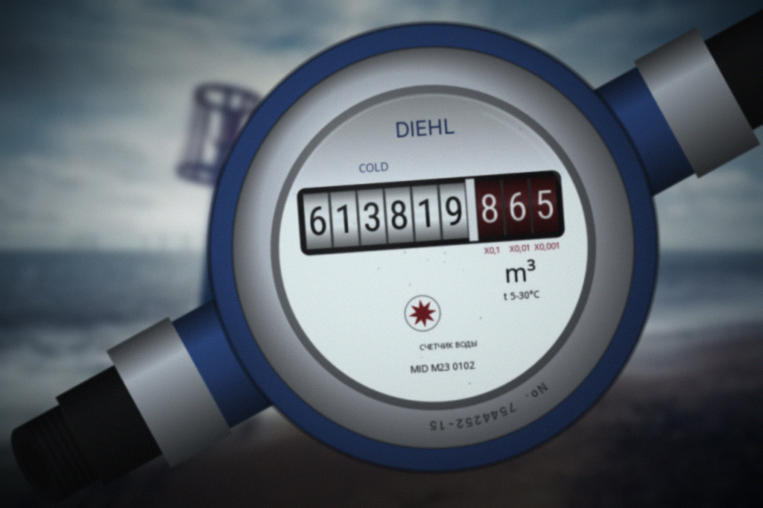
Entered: {"value": 613819.865, "unit": "m³"}
